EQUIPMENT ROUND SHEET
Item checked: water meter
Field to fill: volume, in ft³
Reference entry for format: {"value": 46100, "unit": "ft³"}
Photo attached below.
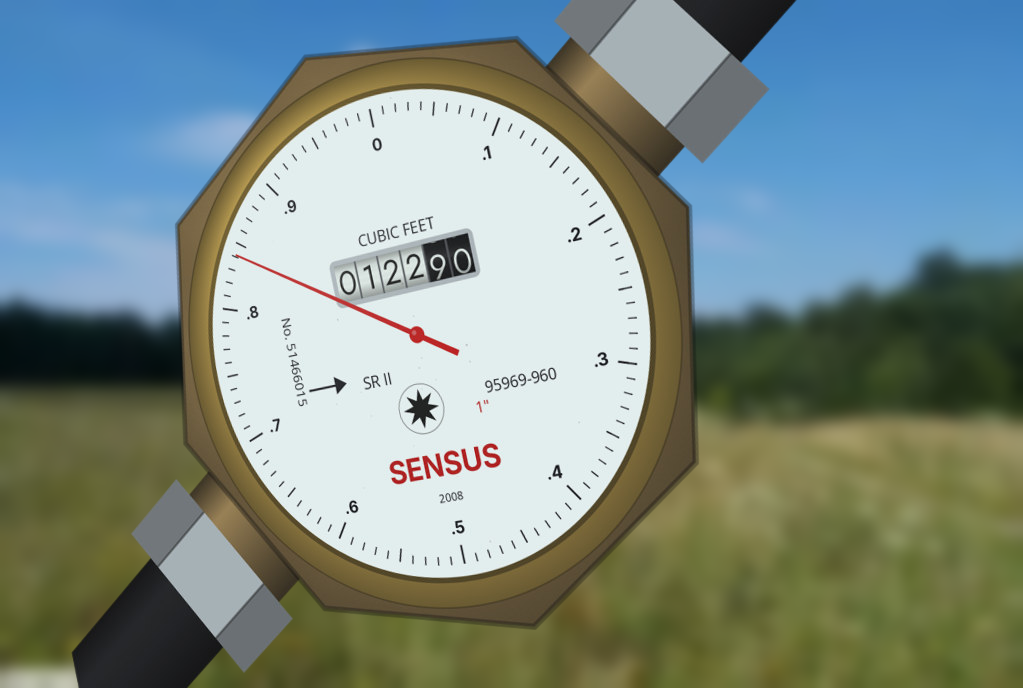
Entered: {"value": 12289.84, "unit": "ft³"}
